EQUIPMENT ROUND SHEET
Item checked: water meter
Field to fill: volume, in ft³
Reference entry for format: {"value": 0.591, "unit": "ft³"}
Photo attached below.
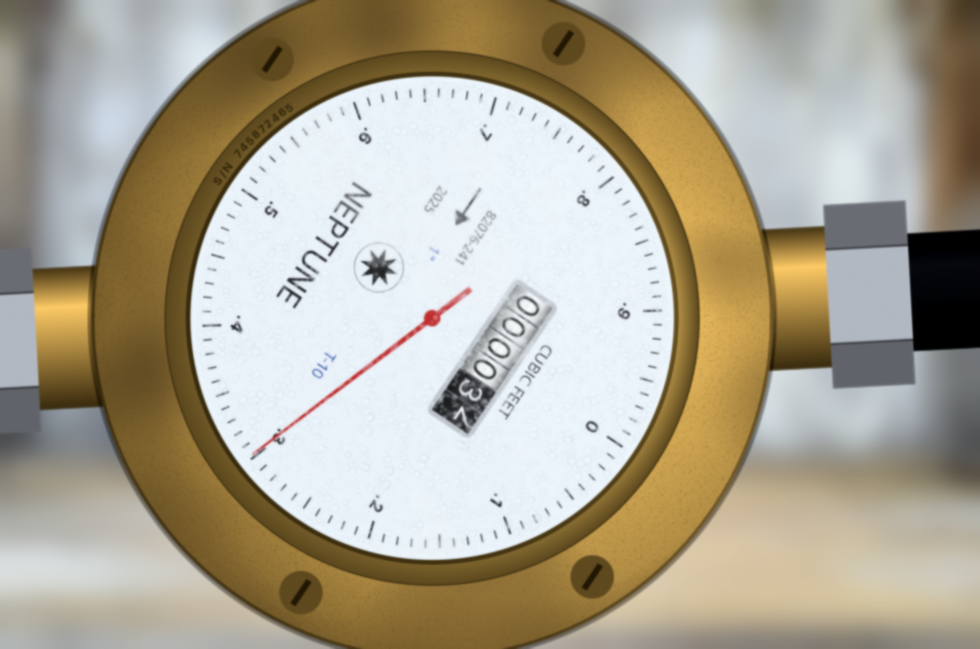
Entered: {"value": 32.30, "unit": "ft³"}
